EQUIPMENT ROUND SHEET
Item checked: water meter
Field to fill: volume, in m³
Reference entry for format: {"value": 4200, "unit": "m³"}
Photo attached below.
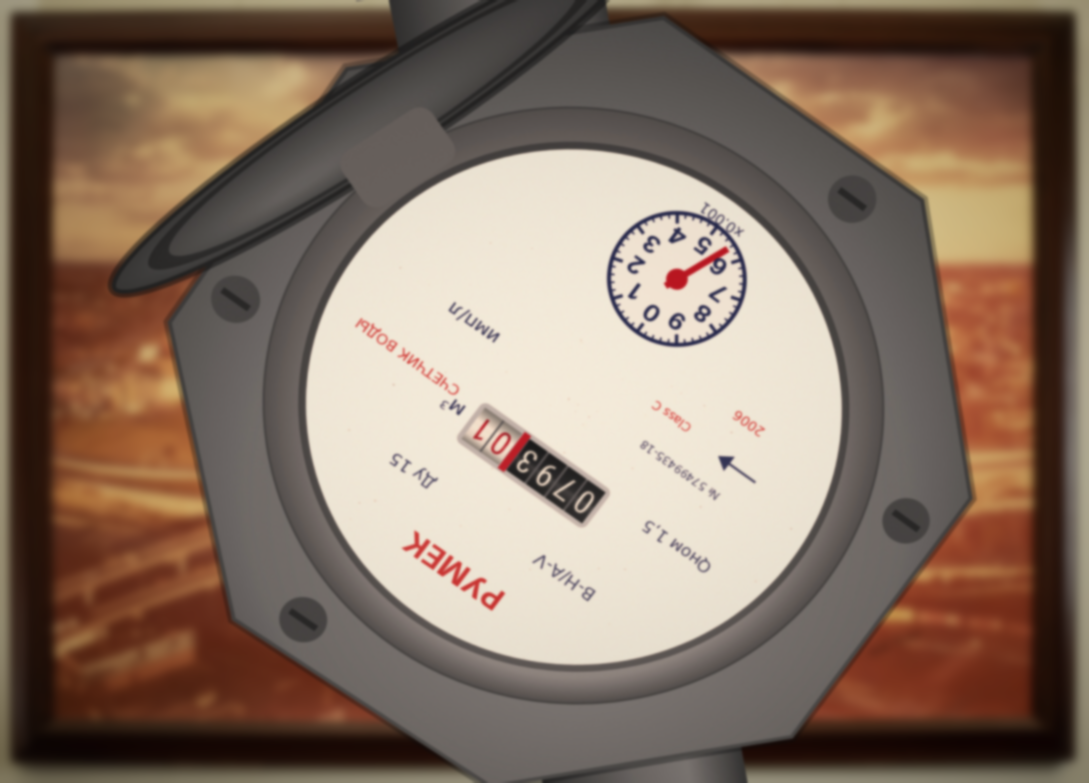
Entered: {"value": 793.015, "unit": "m³"}
